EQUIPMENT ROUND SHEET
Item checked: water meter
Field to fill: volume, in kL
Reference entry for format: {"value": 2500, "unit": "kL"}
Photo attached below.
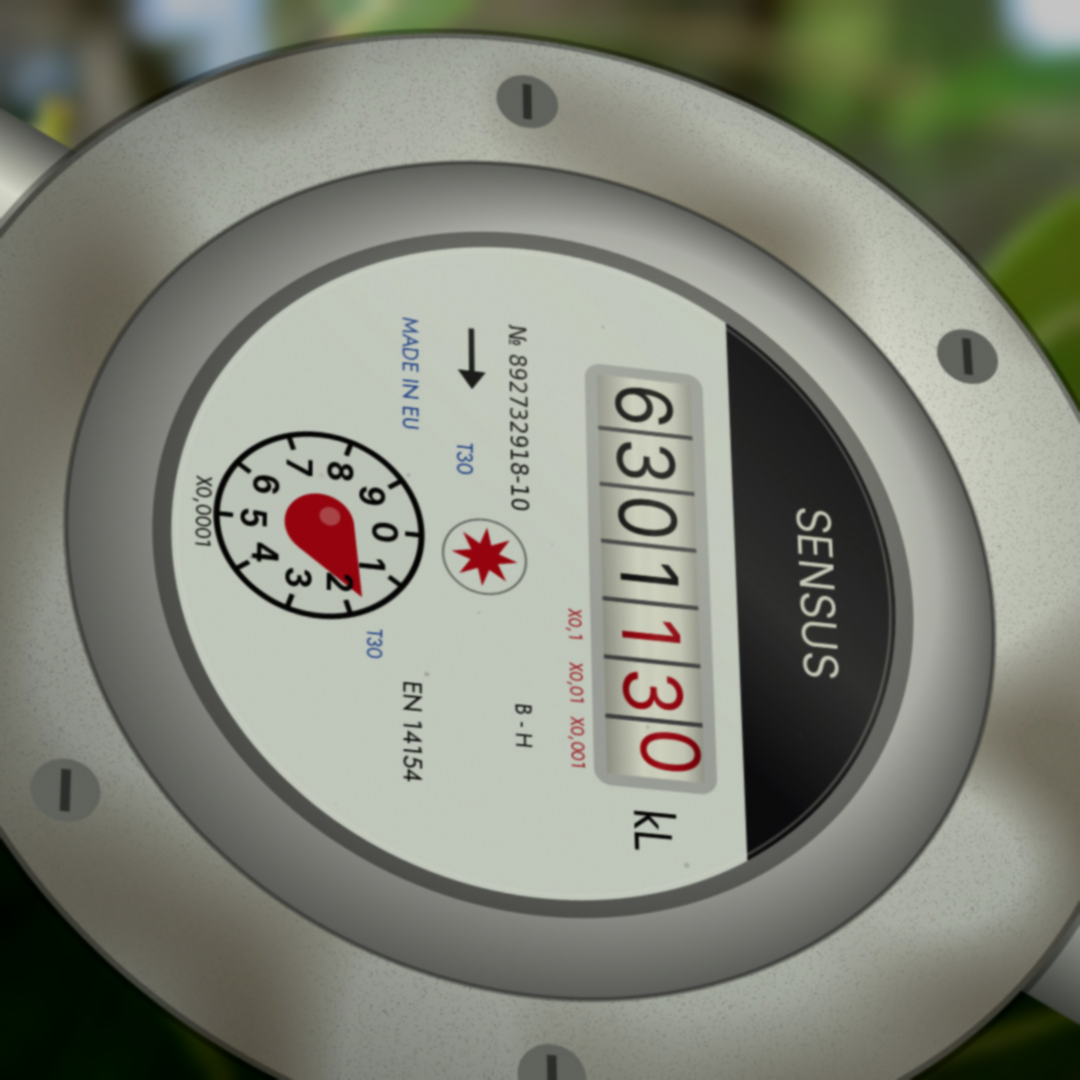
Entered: {"value": 6301.1301, "unit": "kL"}
